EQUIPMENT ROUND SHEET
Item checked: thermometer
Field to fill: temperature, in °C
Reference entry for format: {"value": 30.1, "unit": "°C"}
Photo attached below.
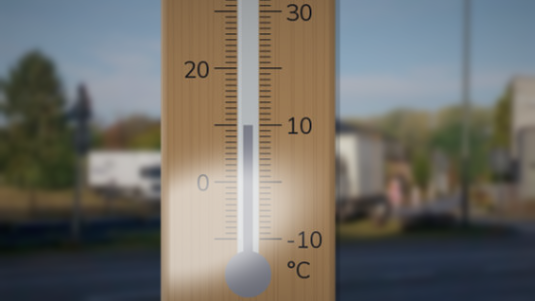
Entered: {"value": 10, "unit": "°C"}
